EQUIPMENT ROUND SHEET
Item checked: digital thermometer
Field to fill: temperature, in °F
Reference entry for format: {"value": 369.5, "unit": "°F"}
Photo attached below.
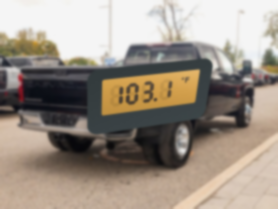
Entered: {"value": 103.1, "unit": "°F"}
